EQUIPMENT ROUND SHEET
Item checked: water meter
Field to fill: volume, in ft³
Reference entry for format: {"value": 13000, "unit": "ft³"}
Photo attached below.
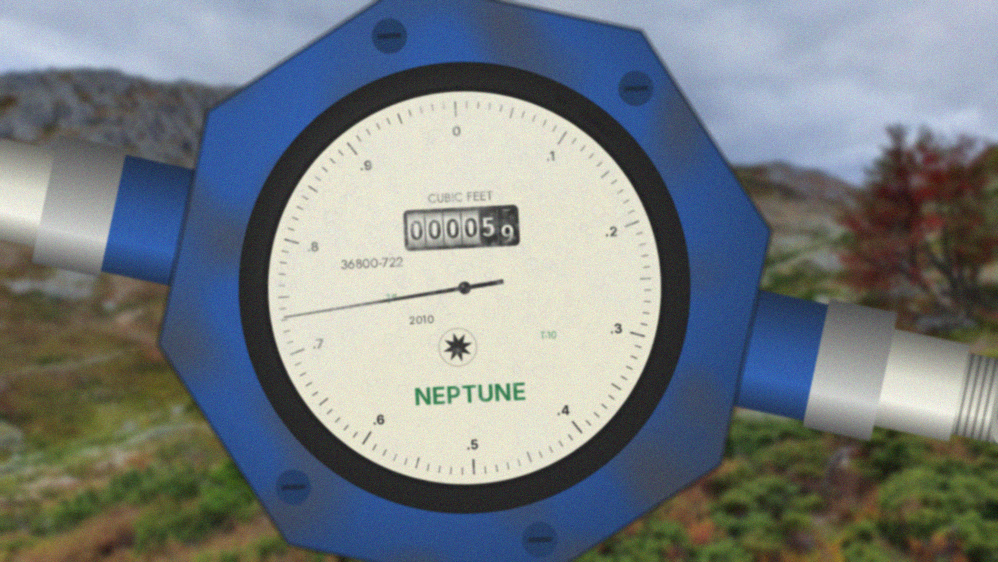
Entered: {"value": 58.73, "unit": "ft³"}
